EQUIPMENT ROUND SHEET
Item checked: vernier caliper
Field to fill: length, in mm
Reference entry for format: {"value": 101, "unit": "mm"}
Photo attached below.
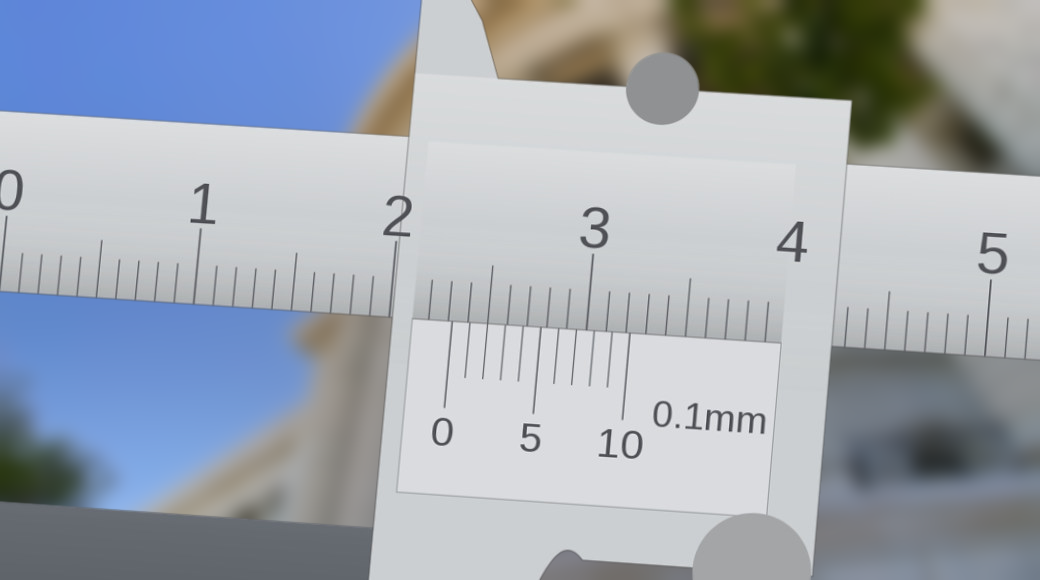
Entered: {"value": 23.2, "unit": "mm"}
